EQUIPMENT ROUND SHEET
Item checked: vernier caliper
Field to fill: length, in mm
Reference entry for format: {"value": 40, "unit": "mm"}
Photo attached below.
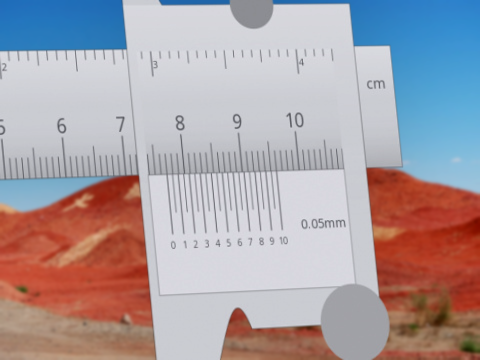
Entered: {"value": 77.0, "unit": "mm"}
